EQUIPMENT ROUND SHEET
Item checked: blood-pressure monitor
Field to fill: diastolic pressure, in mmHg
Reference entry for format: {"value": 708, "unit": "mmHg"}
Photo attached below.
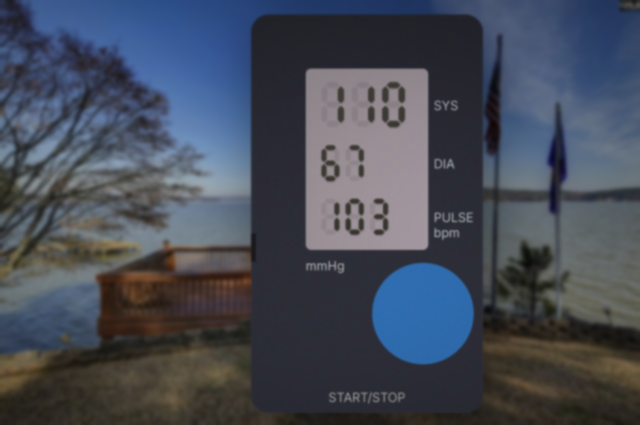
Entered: {"value": 67, "unit": "mmHg"}
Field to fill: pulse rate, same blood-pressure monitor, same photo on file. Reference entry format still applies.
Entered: {"value": 103, "unit": "bpm"}
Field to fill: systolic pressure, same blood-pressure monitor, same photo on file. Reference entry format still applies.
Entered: {"value": 110, "unit": "mmHg"}
